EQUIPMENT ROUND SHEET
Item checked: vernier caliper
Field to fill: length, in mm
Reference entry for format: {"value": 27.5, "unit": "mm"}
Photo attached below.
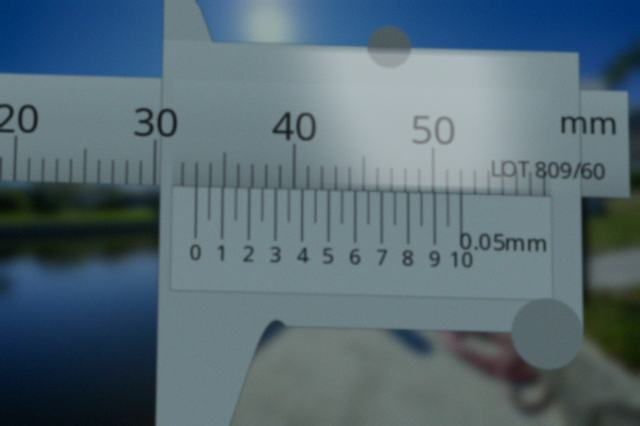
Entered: {"value": 33.0, "unit": "mm"}
